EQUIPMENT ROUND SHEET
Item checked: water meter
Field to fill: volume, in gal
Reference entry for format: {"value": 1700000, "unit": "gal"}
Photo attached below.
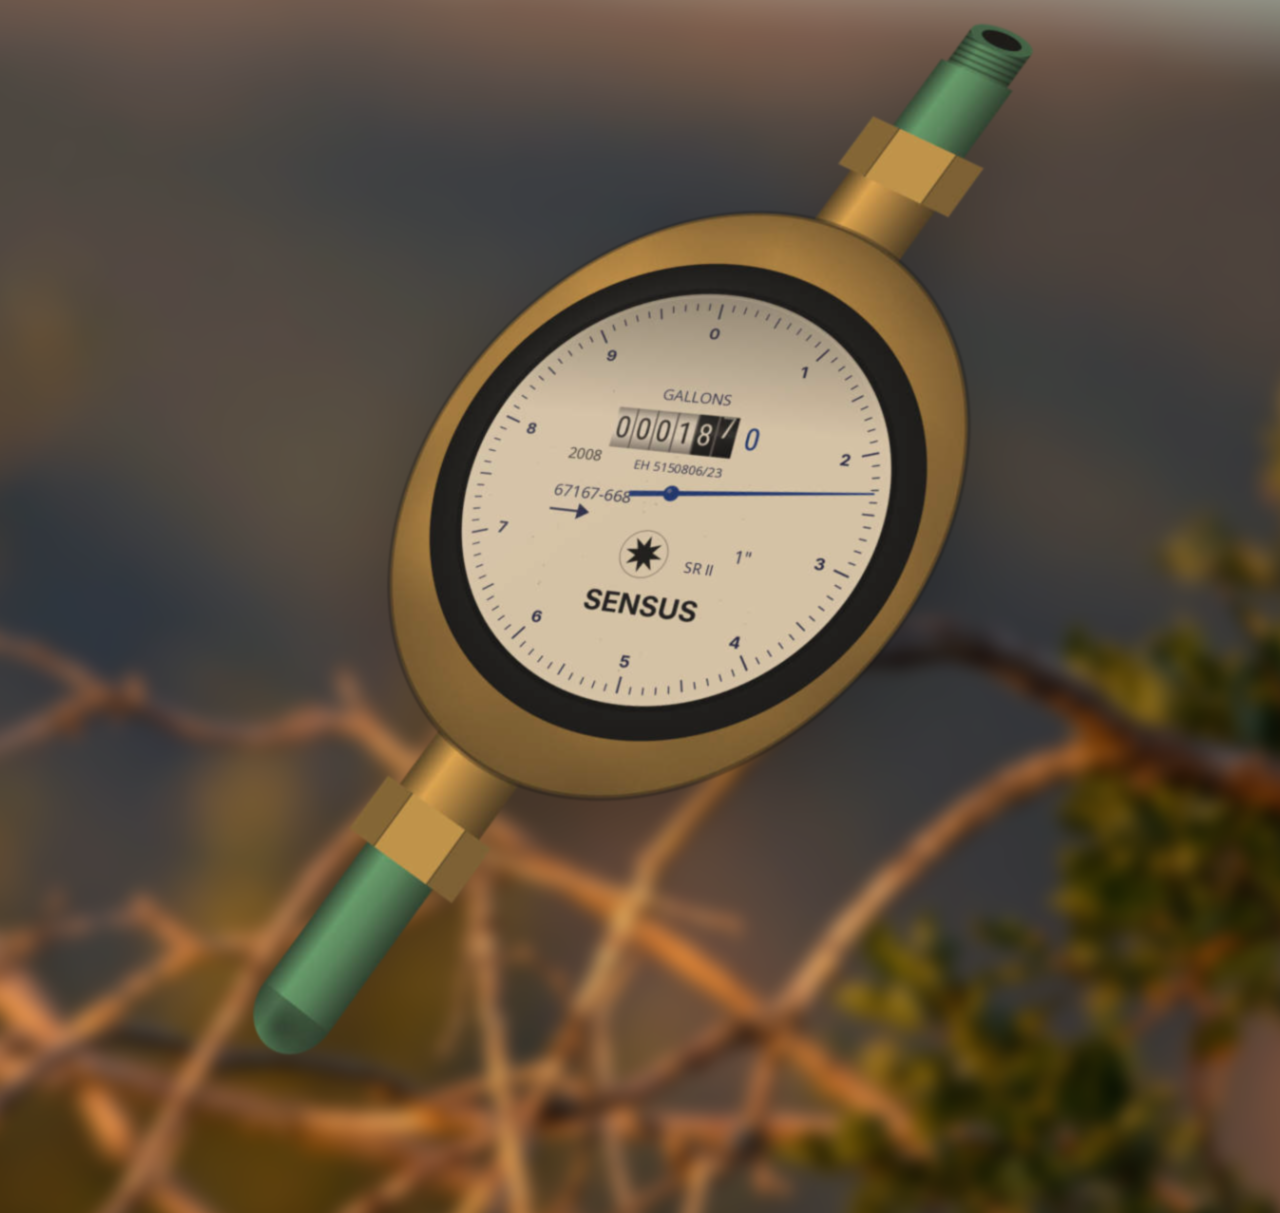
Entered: {"value": 1872.3, "unit": "gal"}
